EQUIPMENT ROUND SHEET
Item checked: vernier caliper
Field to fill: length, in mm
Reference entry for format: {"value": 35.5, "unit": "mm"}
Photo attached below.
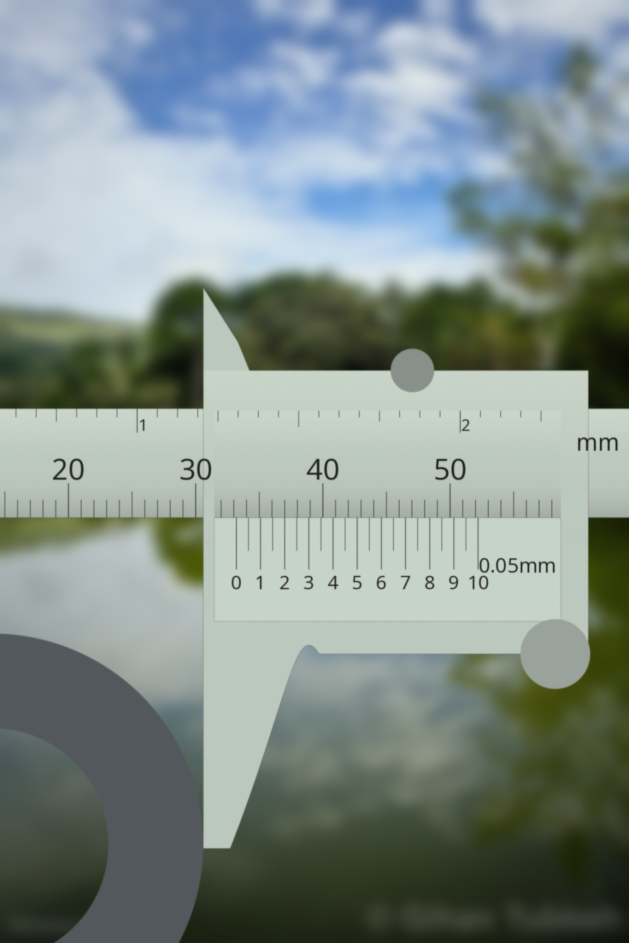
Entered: {"value": 33.2, "unit": "mm"}
